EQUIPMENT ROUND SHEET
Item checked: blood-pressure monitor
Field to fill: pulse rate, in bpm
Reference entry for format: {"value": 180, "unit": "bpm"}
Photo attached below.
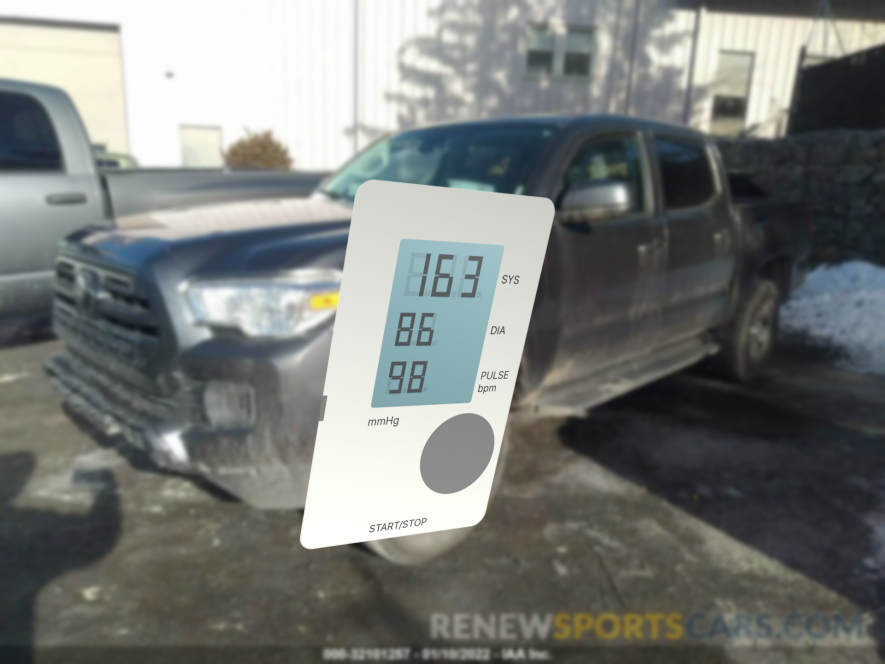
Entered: {"value": 98, "unit": "bpm"}
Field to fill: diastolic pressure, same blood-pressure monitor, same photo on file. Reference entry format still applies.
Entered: {"value": 86, "unit": "mmHg"}
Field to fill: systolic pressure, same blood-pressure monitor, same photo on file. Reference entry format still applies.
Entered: {"value": 163, "unit": "mmHg"}
